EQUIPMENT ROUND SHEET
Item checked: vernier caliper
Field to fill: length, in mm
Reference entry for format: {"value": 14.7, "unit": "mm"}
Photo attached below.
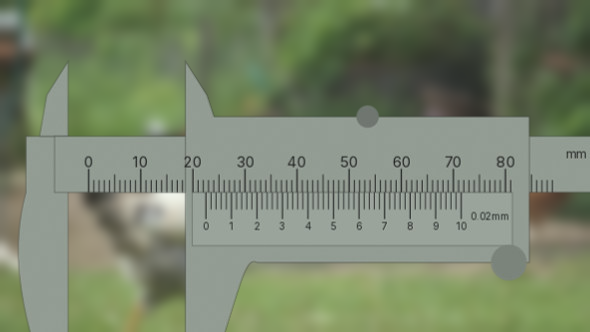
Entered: {"value": 22.5, "unit": "mm"}
